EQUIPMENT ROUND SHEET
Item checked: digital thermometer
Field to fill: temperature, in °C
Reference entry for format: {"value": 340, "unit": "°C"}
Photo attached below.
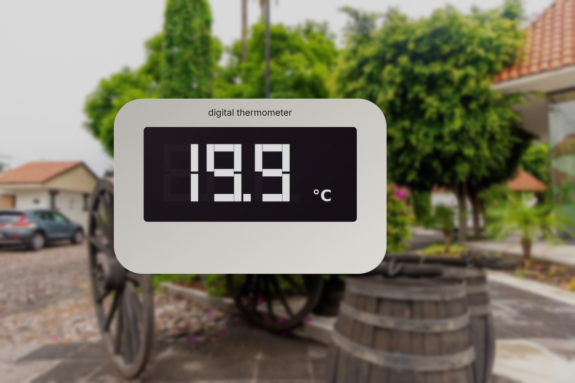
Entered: {"value": 19.9, "unit": "°C"}
